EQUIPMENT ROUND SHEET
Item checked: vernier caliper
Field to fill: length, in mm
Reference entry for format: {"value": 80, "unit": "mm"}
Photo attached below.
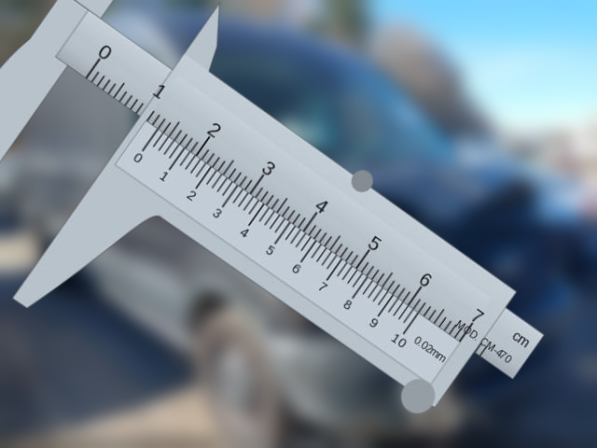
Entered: {"value": 13.0, "unit": "mm"}
